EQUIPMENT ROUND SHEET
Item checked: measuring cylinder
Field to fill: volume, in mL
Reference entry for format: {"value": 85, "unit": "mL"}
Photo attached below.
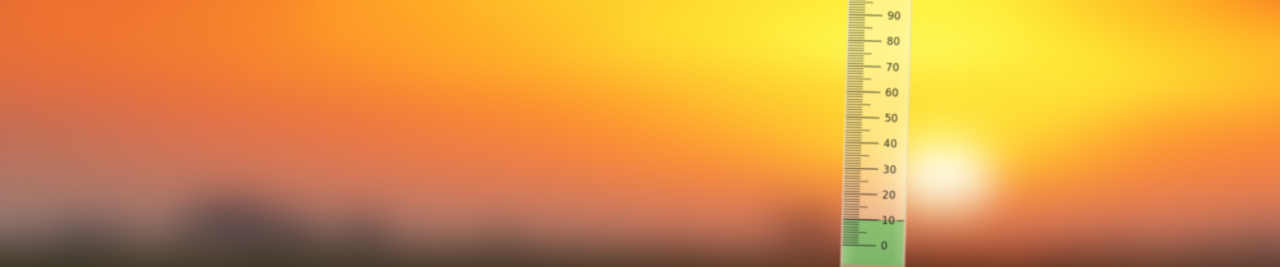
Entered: {"value": 10, "unit": "mL"}
